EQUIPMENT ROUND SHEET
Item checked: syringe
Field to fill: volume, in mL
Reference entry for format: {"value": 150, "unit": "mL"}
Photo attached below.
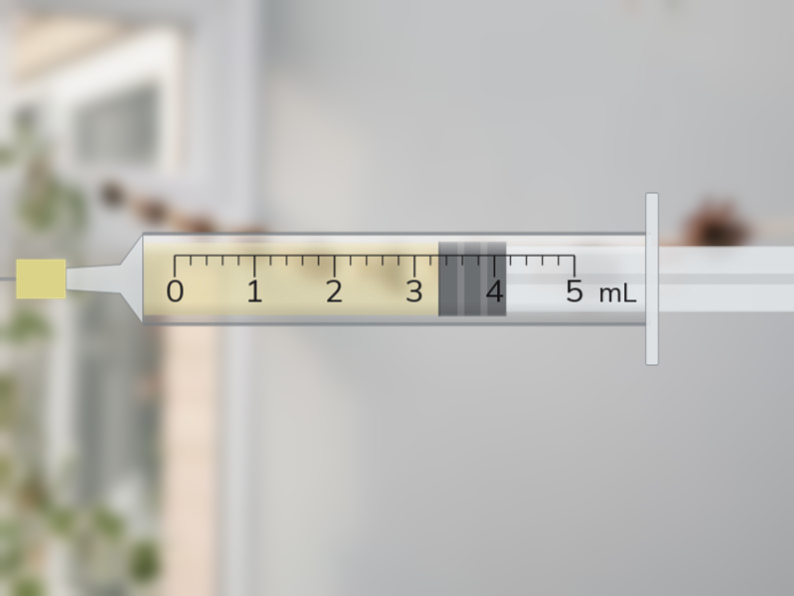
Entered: {"value": 3.3, "unit": "mL"}
